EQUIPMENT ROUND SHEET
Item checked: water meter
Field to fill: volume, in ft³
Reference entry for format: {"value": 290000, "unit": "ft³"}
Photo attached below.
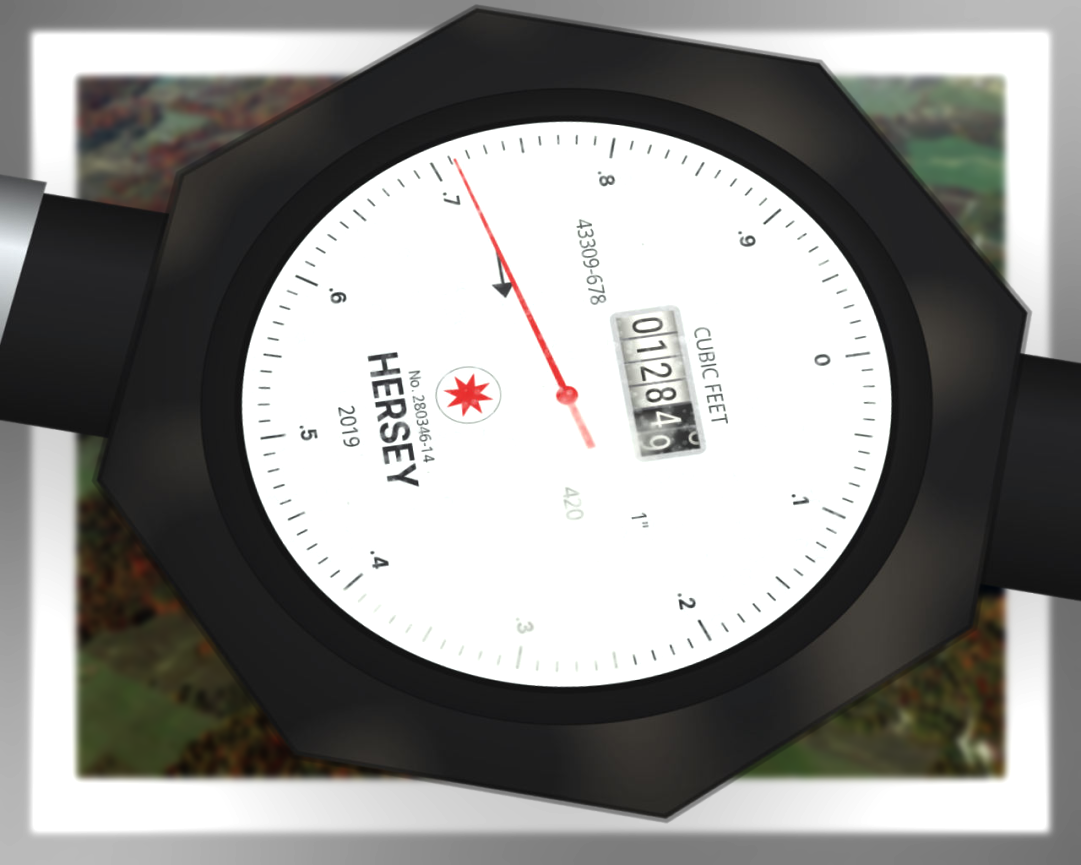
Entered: {"value": 12848.71, "unit": "ft³"}
